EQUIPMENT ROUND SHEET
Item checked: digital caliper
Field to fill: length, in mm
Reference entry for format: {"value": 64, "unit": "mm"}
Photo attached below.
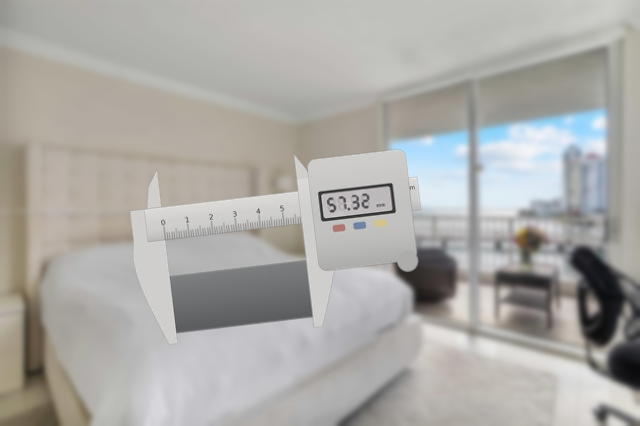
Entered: {"value": 57.32, "unit": "mm"}
